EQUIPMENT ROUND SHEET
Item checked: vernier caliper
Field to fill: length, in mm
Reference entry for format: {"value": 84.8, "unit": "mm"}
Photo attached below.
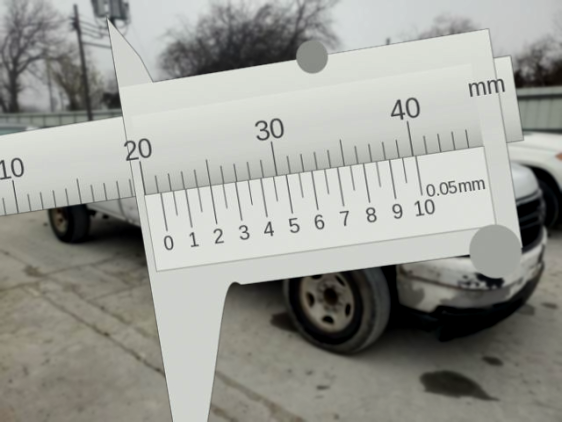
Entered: {"value": 21.2, "unit": "mm"}
